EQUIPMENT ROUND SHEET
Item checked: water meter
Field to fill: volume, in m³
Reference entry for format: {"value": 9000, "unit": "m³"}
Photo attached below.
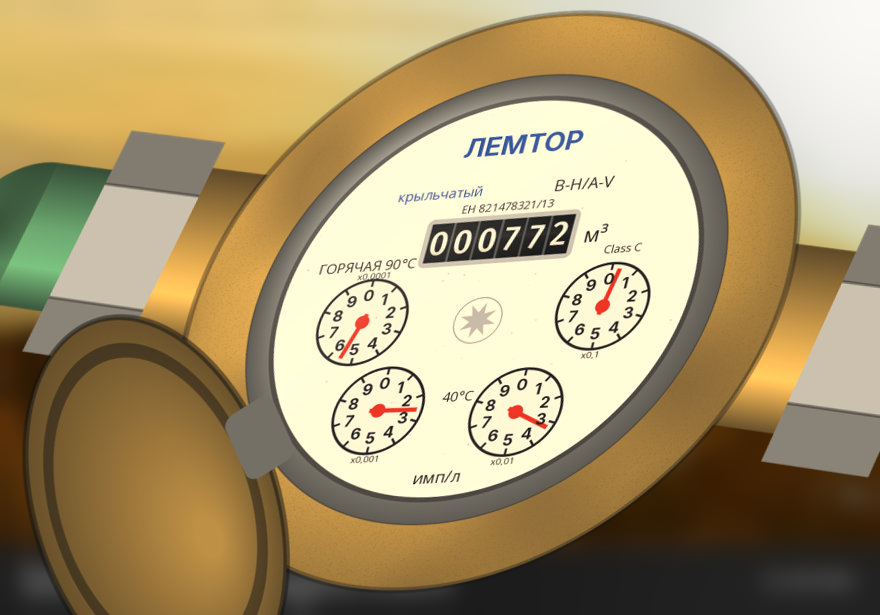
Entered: {"value": 772.0325, "unit": "m³"}
